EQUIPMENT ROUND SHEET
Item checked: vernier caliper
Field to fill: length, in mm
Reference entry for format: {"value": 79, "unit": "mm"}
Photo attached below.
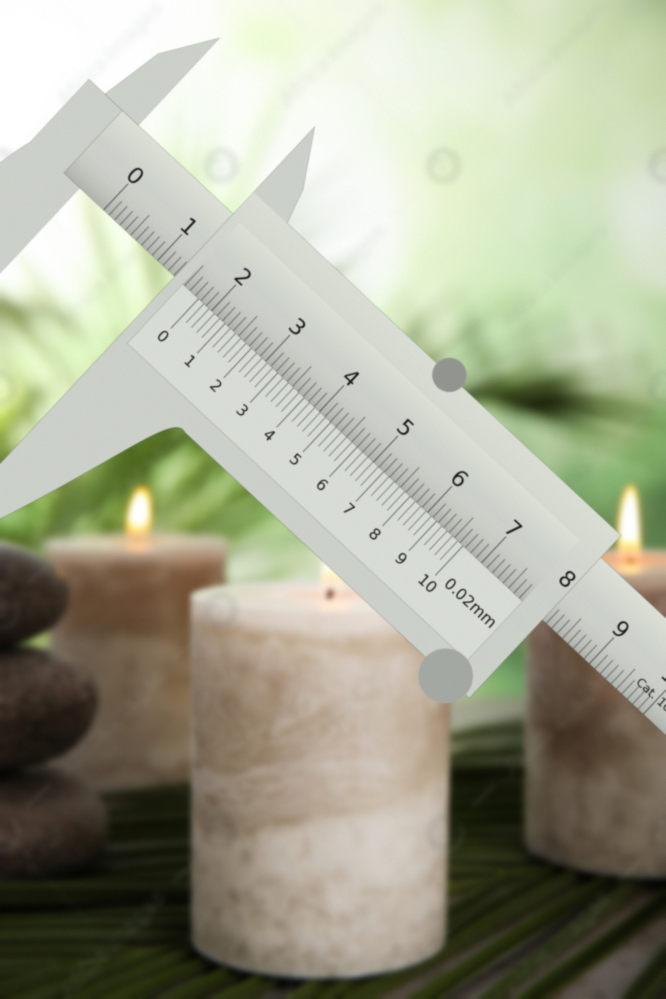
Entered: {"value": 17.6, "unit": "mm"}
